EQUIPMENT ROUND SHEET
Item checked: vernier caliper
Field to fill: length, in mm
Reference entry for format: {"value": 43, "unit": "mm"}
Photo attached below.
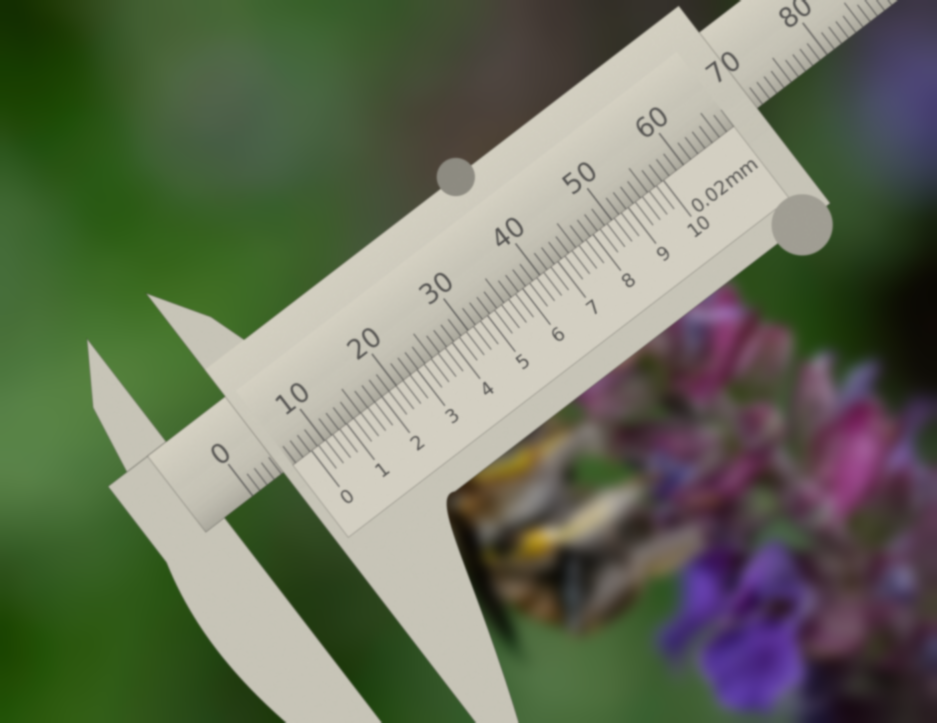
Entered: {"value": 8.2, "unit": "mm"}
